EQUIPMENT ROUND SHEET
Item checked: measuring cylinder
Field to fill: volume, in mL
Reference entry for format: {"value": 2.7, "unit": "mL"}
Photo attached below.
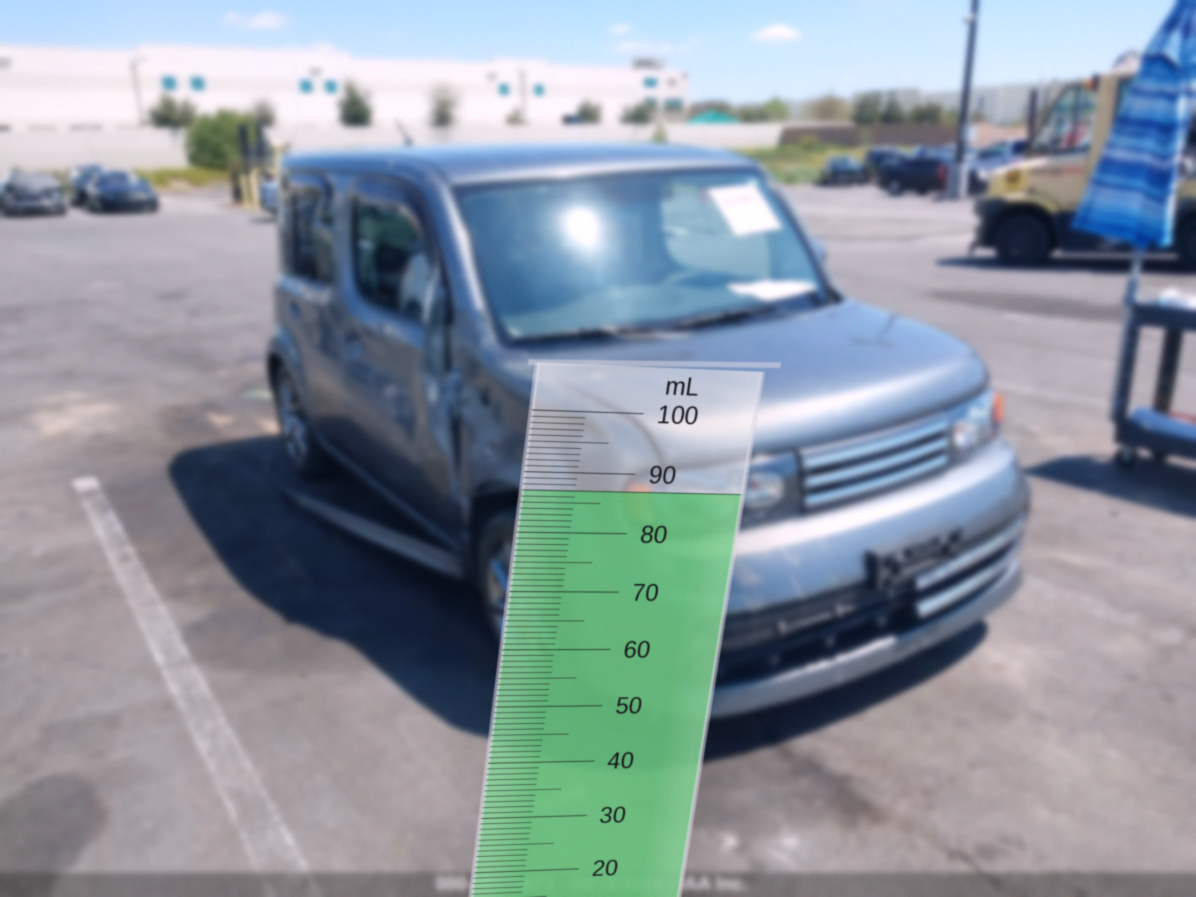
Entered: {"value": 87, "unit": "mL"}
